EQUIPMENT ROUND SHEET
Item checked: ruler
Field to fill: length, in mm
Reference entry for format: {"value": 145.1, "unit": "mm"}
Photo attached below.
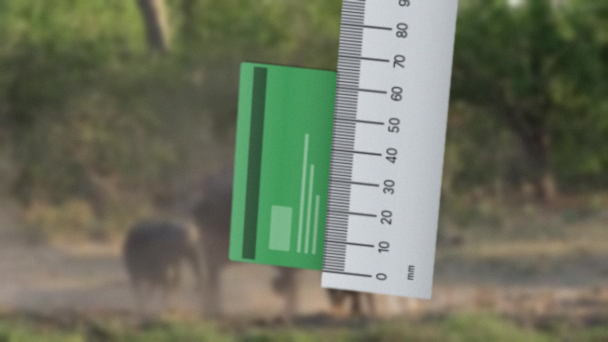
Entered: {"value": 65, "unit": "mm"}
